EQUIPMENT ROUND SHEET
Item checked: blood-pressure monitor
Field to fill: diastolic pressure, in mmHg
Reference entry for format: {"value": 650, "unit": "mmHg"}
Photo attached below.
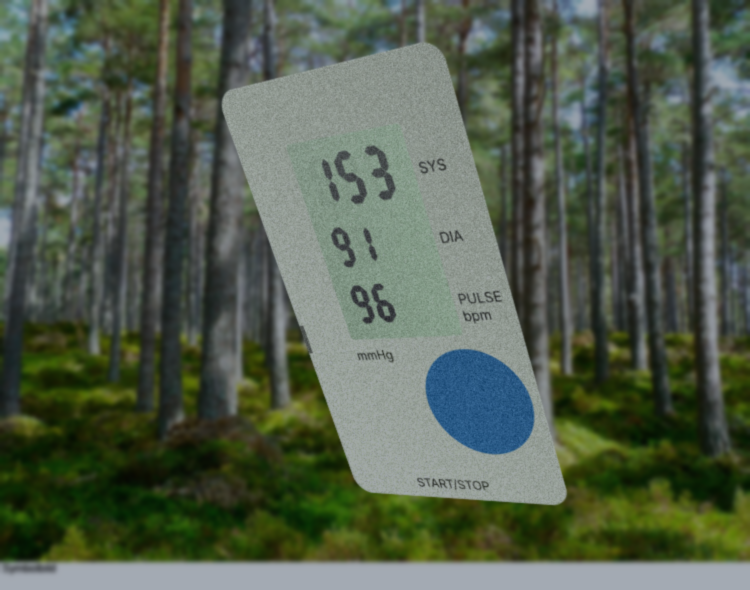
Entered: {"value": 91, "unit": "mmHg"}
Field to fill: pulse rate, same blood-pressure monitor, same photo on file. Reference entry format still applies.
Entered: {"value": 96, "unit": "bpm"}
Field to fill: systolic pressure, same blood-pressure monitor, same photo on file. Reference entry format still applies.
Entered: {"value": 153, "unit": "mmHg"}
